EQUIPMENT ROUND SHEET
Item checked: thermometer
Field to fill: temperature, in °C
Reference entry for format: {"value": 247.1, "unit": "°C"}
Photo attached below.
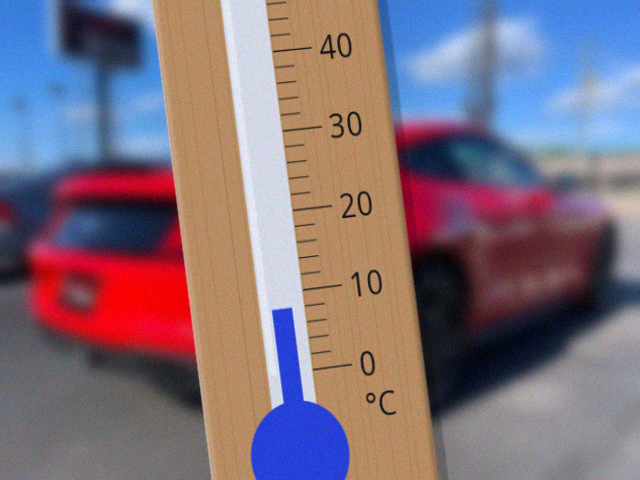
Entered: {"value": 8, "unit": "°C"}
